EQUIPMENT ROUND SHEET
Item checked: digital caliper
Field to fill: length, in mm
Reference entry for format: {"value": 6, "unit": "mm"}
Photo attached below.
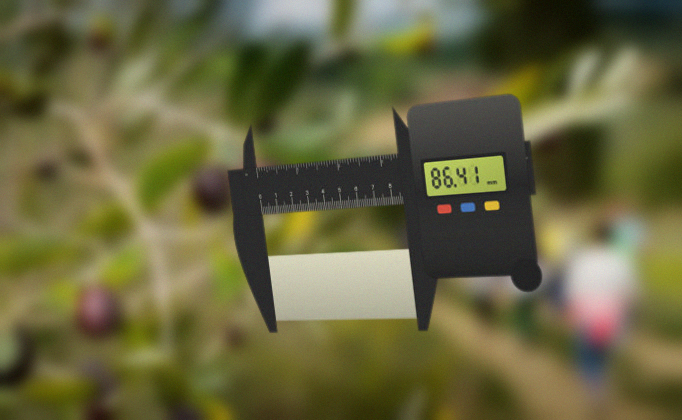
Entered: {"value": 86.41, "unit": "mm"}
